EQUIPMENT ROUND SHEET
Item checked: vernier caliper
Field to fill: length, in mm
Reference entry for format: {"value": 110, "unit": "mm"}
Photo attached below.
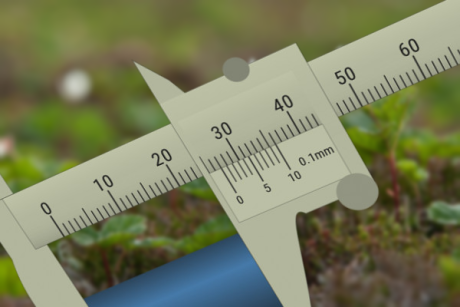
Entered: {"value": 27.0, "unit": "mm"}
